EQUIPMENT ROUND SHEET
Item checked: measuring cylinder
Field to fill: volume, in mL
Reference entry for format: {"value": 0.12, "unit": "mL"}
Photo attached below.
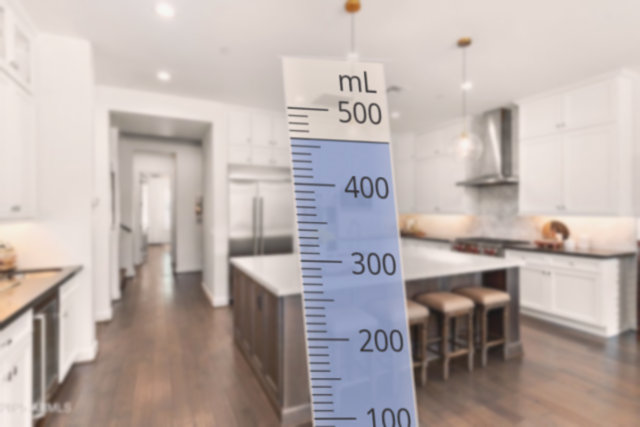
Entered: {"value": 460, "unit": "mL"}
